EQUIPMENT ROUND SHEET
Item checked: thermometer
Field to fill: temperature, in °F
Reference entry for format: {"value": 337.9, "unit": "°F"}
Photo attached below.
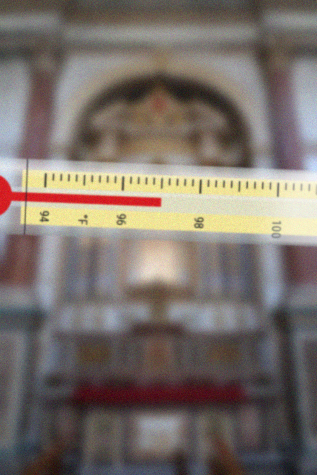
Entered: {"value": 97, "unit": "°F"}
